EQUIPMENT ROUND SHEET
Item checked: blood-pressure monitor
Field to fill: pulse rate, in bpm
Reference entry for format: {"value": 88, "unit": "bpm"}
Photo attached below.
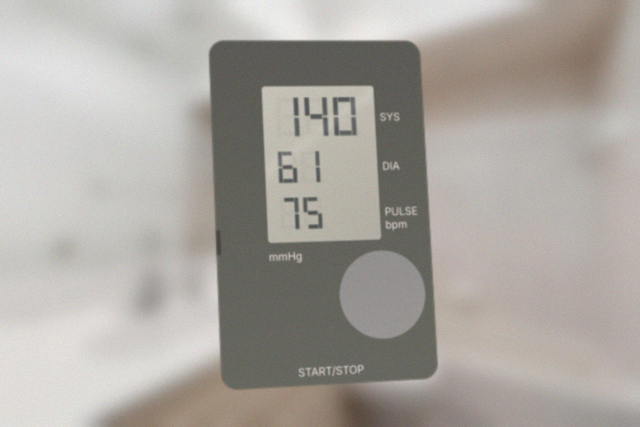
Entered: {"value": 75, "unit": "bpm"}
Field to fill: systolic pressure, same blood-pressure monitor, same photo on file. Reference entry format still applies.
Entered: {"value": 140, "unit": "mmHg"}
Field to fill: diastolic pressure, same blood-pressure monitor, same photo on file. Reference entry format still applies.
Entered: {"value": 61, "unit": "mmHg"}
